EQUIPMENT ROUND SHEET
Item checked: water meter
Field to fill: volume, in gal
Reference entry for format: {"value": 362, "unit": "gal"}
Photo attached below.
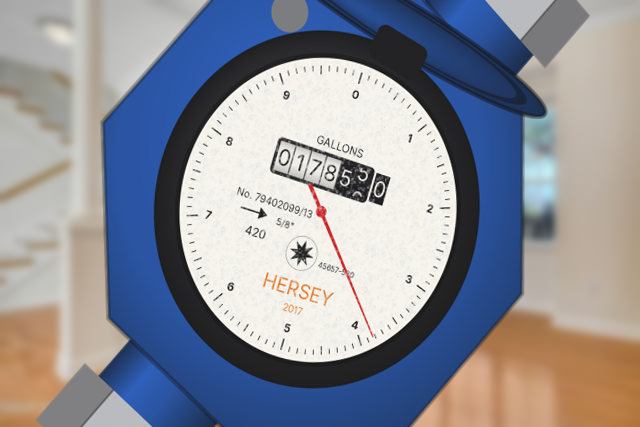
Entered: {"value": 178553.8, "unit": "gal"}
